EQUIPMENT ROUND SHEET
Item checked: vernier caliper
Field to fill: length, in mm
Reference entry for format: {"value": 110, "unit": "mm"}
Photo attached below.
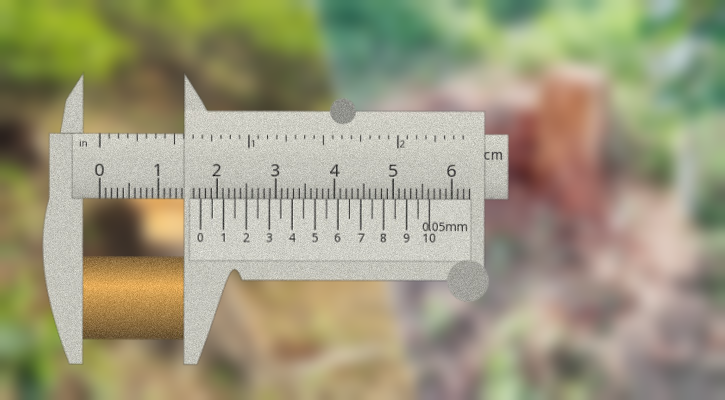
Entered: {"value": 17.2, "unit": "mm"}
